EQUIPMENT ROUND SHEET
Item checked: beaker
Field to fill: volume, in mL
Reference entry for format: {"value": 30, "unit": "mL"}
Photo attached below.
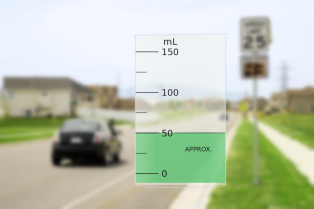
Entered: {"value": 50, "unit": "mL"}
